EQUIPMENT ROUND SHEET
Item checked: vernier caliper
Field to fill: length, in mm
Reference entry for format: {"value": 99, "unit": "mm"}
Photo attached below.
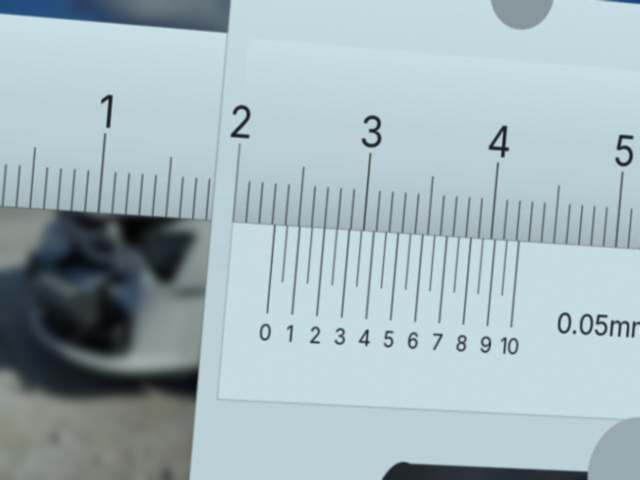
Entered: {"value": 23.2, "unit": "mm"}
